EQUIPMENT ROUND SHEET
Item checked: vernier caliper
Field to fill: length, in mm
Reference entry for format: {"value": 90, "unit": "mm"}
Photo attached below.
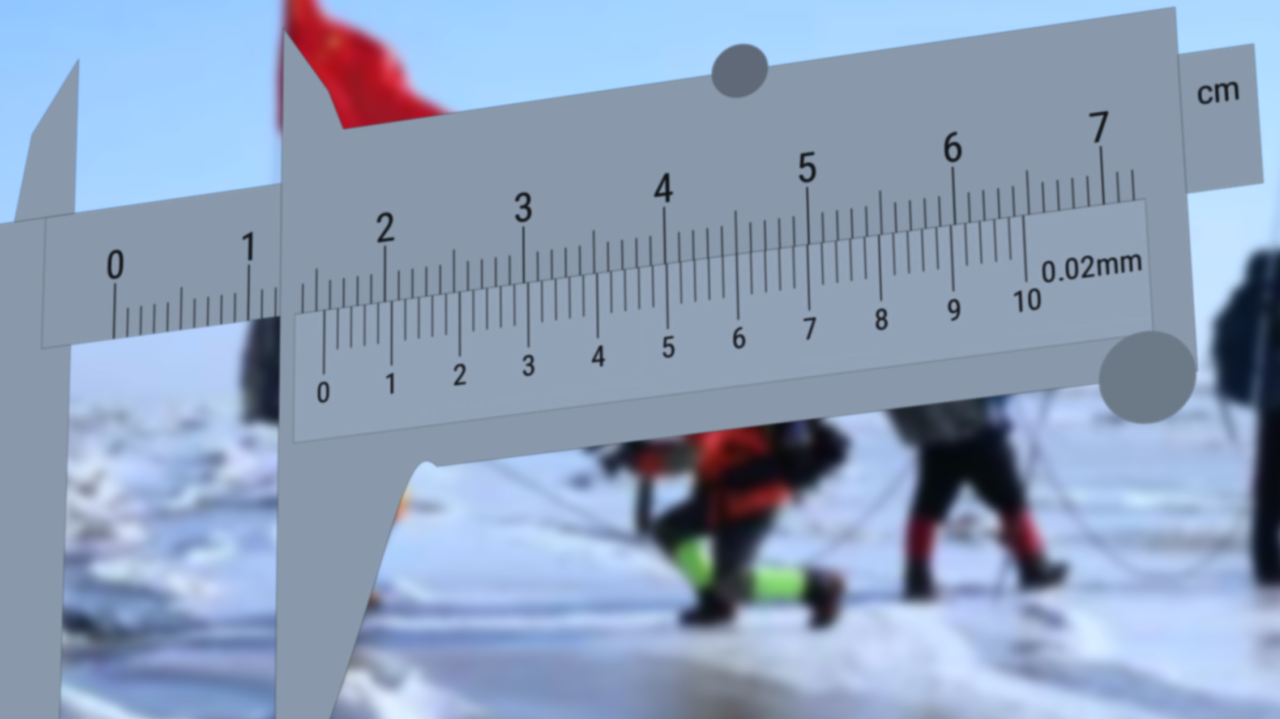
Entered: {"value": 15.6, "unit": "mm"}
